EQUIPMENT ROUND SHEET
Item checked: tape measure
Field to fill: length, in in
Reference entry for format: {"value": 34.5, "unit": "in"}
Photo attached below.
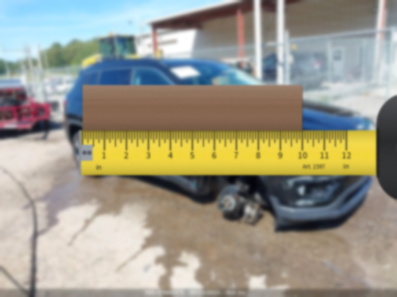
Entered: {"value": 10, "unit": "in"}
